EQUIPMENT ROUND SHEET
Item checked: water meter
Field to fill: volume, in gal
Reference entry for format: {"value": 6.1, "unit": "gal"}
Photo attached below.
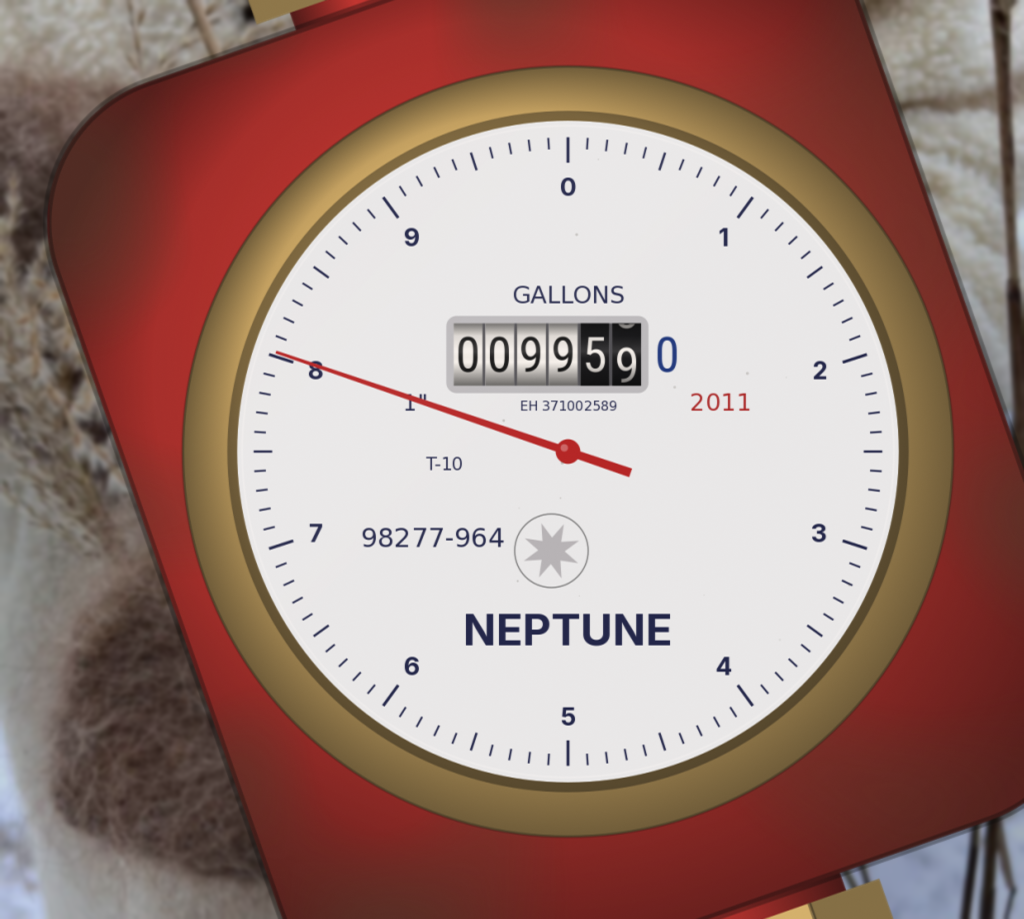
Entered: {"value": 99588.0, "unit": "gal"}
